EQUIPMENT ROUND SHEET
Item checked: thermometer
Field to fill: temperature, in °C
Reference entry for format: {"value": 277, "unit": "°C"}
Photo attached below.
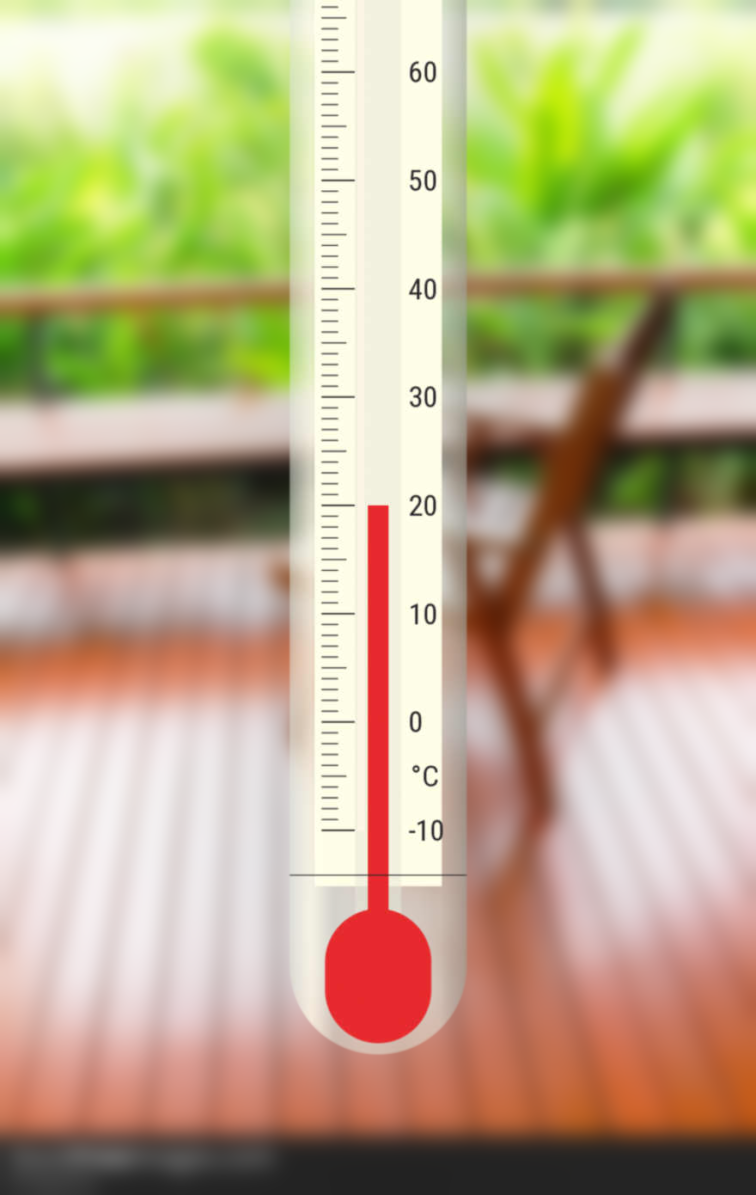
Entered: {"value": 20, "unit": "°C"}
